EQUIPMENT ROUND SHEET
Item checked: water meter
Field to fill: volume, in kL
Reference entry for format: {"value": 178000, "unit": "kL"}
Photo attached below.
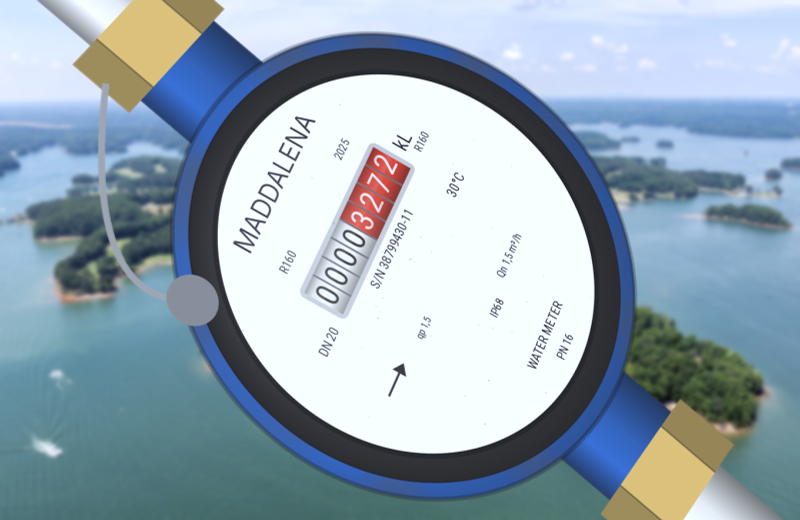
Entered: {"value": 0.3272, "unit": "kL"}
